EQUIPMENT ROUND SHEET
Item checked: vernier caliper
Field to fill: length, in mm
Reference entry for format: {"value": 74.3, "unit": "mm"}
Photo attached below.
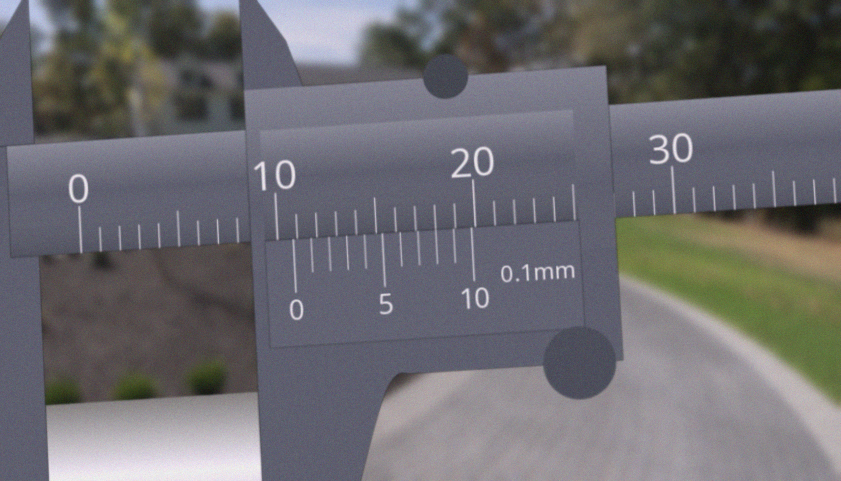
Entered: {"value": 10.8, "unit": "mm"}
